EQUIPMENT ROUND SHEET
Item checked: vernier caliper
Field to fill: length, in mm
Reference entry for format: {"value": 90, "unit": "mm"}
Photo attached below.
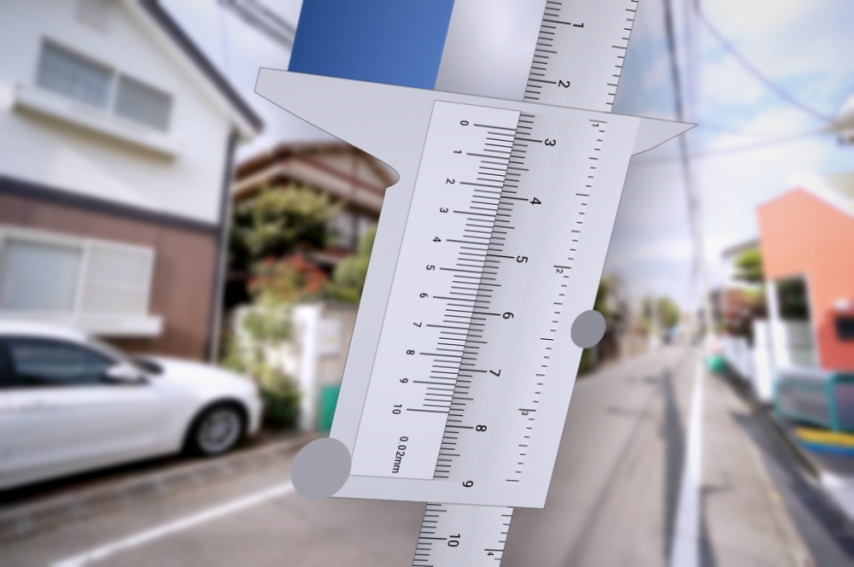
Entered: {"value": 28.6, "unit": "mm"}
